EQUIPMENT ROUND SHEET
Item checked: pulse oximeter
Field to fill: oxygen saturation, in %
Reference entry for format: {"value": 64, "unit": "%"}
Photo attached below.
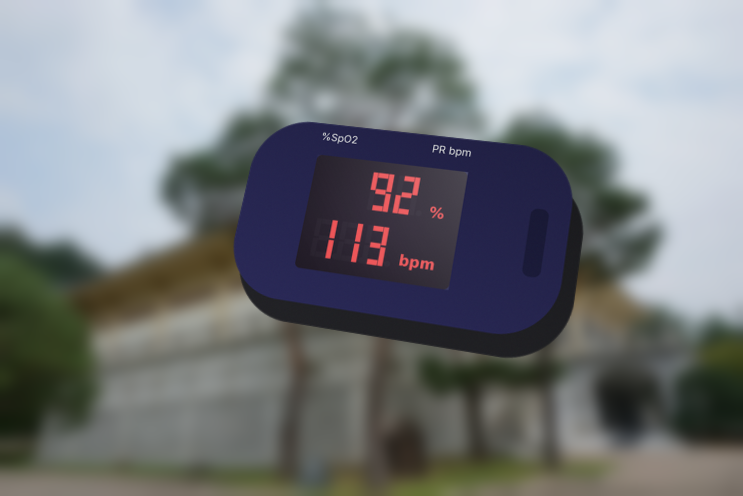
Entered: {"value": 92, "unit": "%"}
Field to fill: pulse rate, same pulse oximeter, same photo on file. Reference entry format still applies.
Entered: {"value": 113, "unit": "bpm"}
